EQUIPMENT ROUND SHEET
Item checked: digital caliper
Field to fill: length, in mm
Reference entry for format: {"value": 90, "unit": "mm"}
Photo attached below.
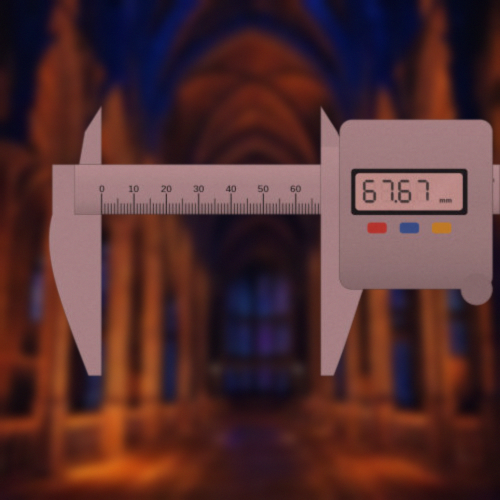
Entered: {"value": 67.67, "unit": "mm"}
